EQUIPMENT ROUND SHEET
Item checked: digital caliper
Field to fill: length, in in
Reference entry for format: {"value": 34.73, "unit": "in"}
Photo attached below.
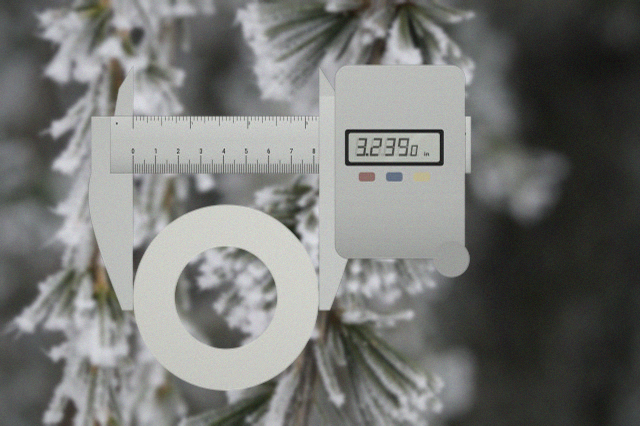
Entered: {"value": 3.2390, "unit": "in"}
